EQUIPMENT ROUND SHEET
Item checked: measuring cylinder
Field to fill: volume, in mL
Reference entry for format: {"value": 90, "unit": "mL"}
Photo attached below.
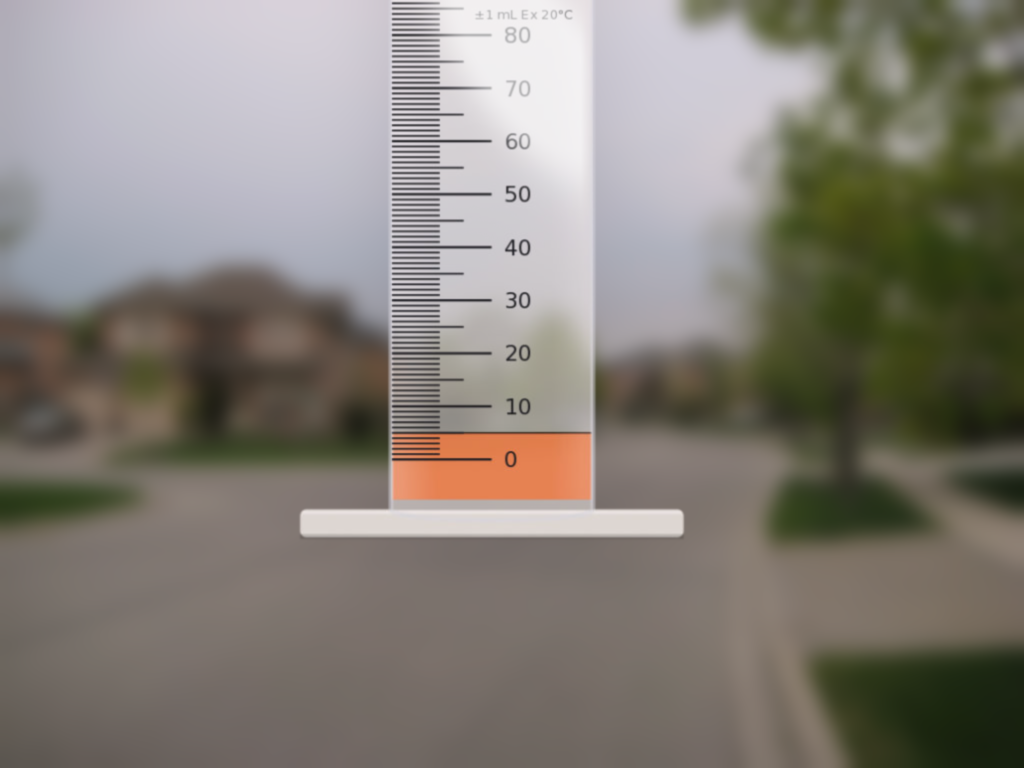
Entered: {"value": 5, "unit": "mL"}
